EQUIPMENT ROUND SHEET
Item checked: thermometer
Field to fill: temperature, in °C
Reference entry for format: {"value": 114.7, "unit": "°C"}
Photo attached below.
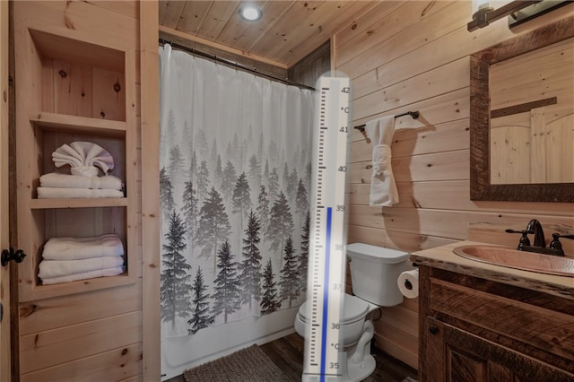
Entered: {"value": 39, "unit": "°C"}
